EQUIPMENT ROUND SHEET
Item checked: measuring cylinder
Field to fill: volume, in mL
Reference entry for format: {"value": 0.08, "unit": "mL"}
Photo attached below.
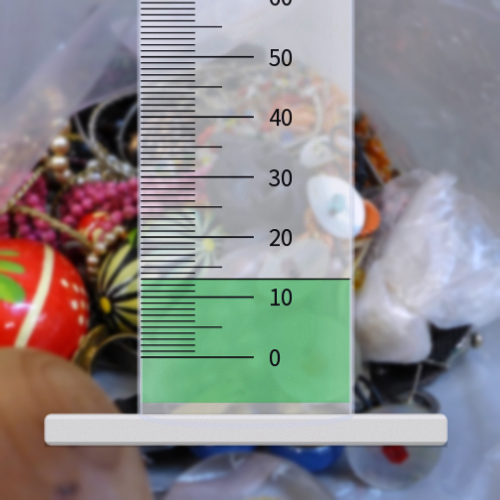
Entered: {"value": 13, "unit": "mL"}
